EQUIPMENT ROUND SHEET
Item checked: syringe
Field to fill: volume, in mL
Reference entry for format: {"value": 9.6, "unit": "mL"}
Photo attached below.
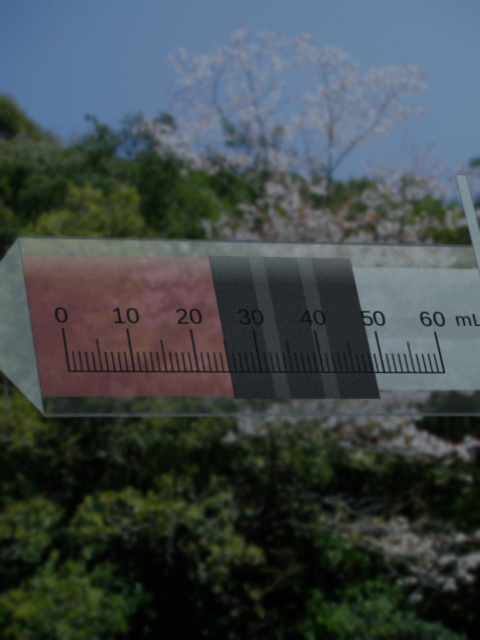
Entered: {"value": 25, "unit": "mL"}
